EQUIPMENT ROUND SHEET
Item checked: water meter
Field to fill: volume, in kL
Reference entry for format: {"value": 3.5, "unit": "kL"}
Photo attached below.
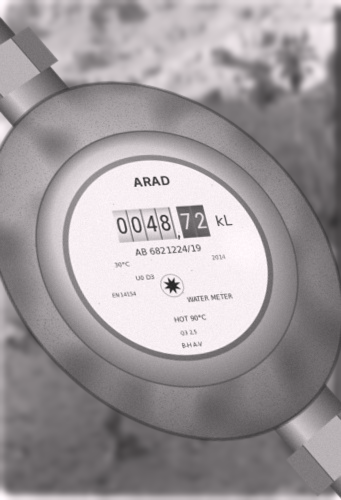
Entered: {"value": 48.72, "unit": "kL"}
